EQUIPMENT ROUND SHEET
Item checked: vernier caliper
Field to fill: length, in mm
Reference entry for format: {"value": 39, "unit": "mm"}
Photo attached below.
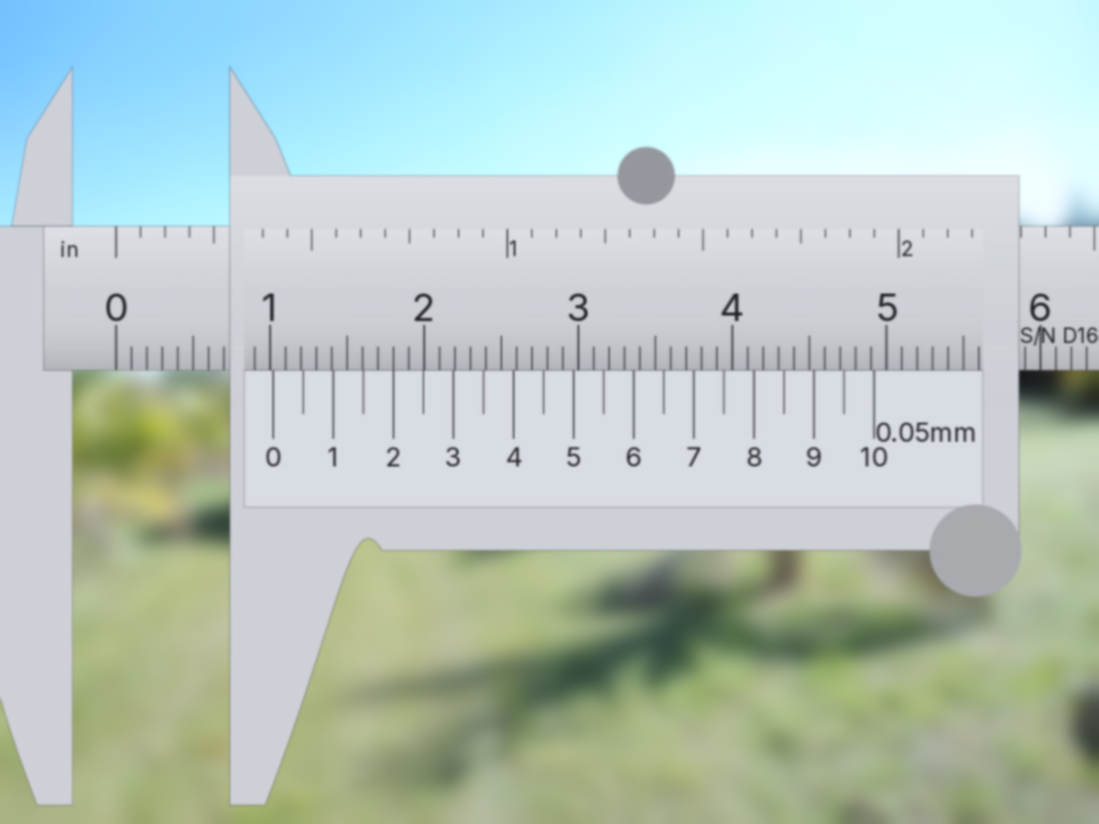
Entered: {"value": 10.2, "unit": "mm"}
